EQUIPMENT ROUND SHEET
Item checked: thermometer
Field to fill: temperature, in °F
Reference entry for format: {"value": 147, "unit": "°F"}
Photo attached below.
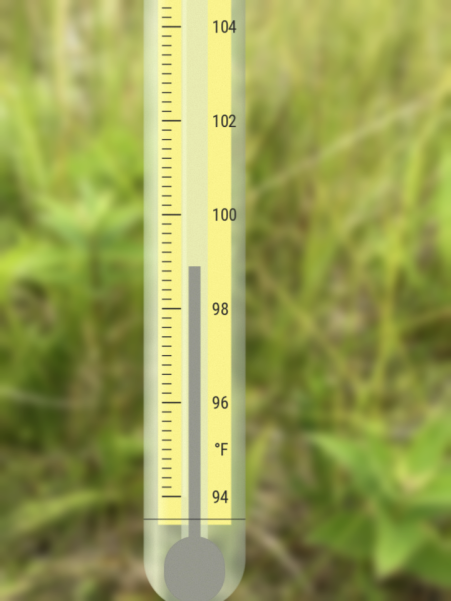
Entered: {"value": 98.9, "unit": "°F"}
